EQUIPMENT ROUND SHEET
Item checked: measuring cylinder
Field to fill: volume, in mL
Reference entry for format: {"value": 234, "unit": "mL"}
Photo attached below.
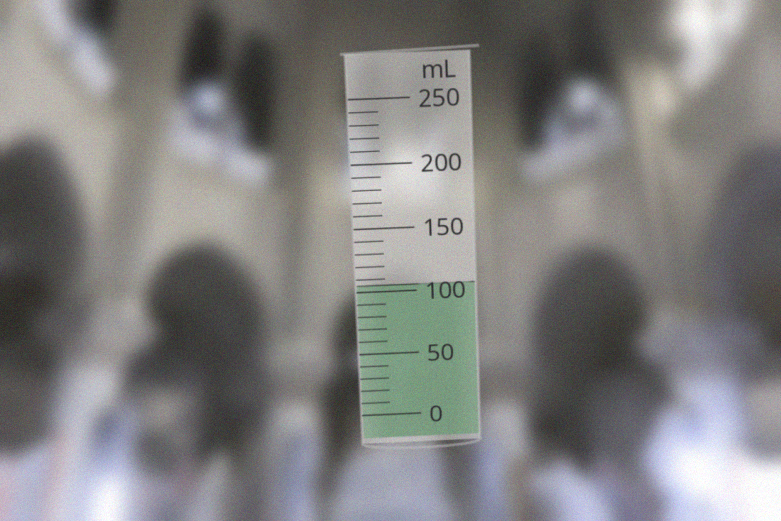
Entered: {"value": 105, "unit": "mL"}
